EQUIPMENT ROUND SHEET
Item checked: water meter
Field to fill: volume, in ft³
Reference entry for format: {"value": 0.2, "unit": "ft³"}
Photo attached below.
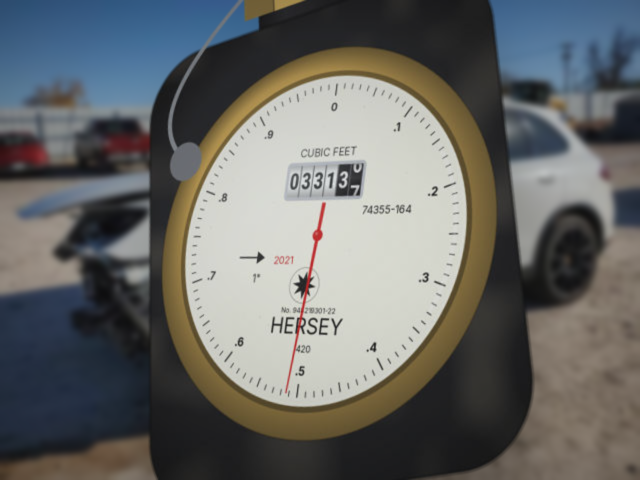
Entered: {"value": 33136.51, "unit": "ft³"}
